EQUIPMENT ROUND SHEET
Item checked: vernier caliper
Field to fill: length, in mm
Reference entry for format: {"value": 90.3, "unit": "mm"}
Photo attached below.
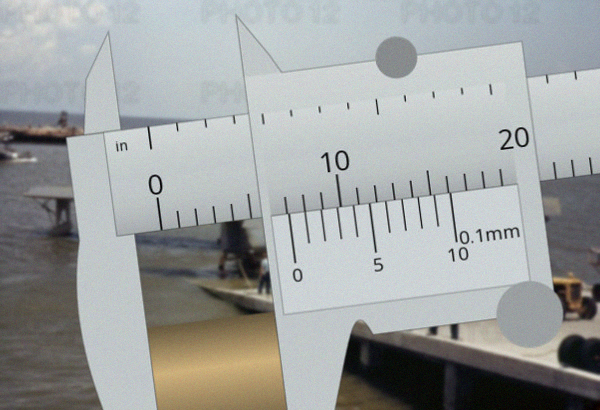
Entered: {"value": 7.1, "unit": "mm"}
